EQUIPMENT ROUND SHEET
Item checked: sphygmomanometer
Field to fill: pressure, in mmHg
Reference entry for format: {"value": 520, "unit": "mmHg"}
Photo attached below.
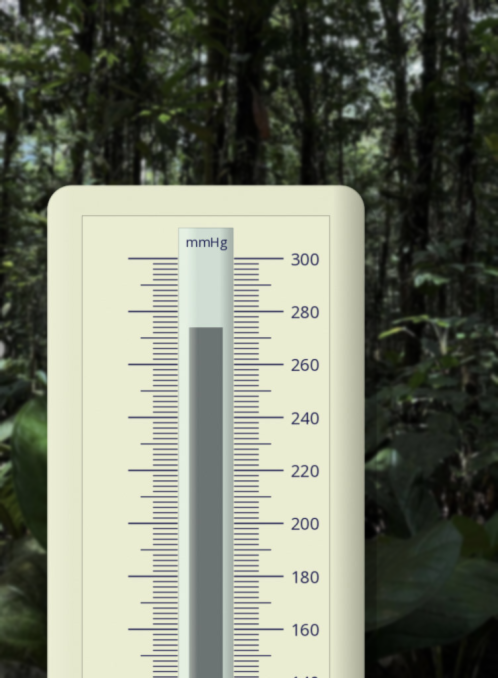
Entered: {"value": 274, "unit": "mmHg"}
